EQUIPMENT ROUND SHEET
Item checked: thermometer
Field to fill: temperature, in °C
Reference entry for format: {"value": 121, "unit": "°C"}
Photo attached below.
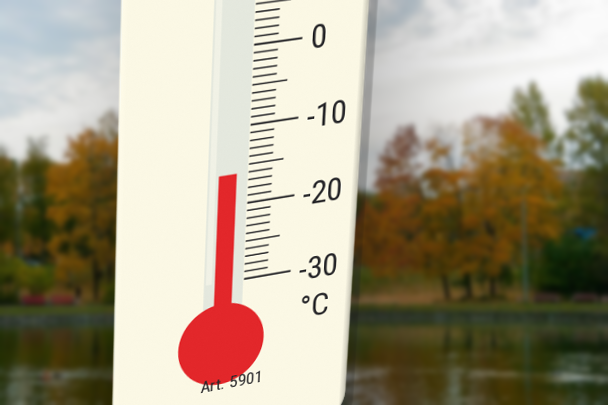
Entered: {"value": -16, "unit": "°C"}
